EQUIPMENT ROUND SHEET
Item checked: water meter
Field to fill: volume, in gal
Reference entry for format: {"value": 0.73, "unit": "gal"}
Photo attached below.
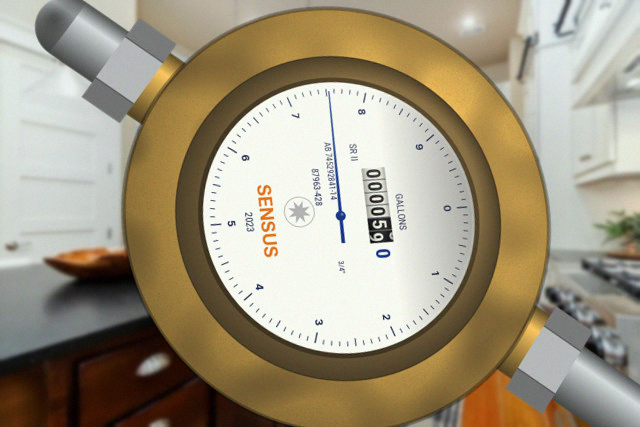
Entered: {"value": 587.5, "unit": "gal"}
